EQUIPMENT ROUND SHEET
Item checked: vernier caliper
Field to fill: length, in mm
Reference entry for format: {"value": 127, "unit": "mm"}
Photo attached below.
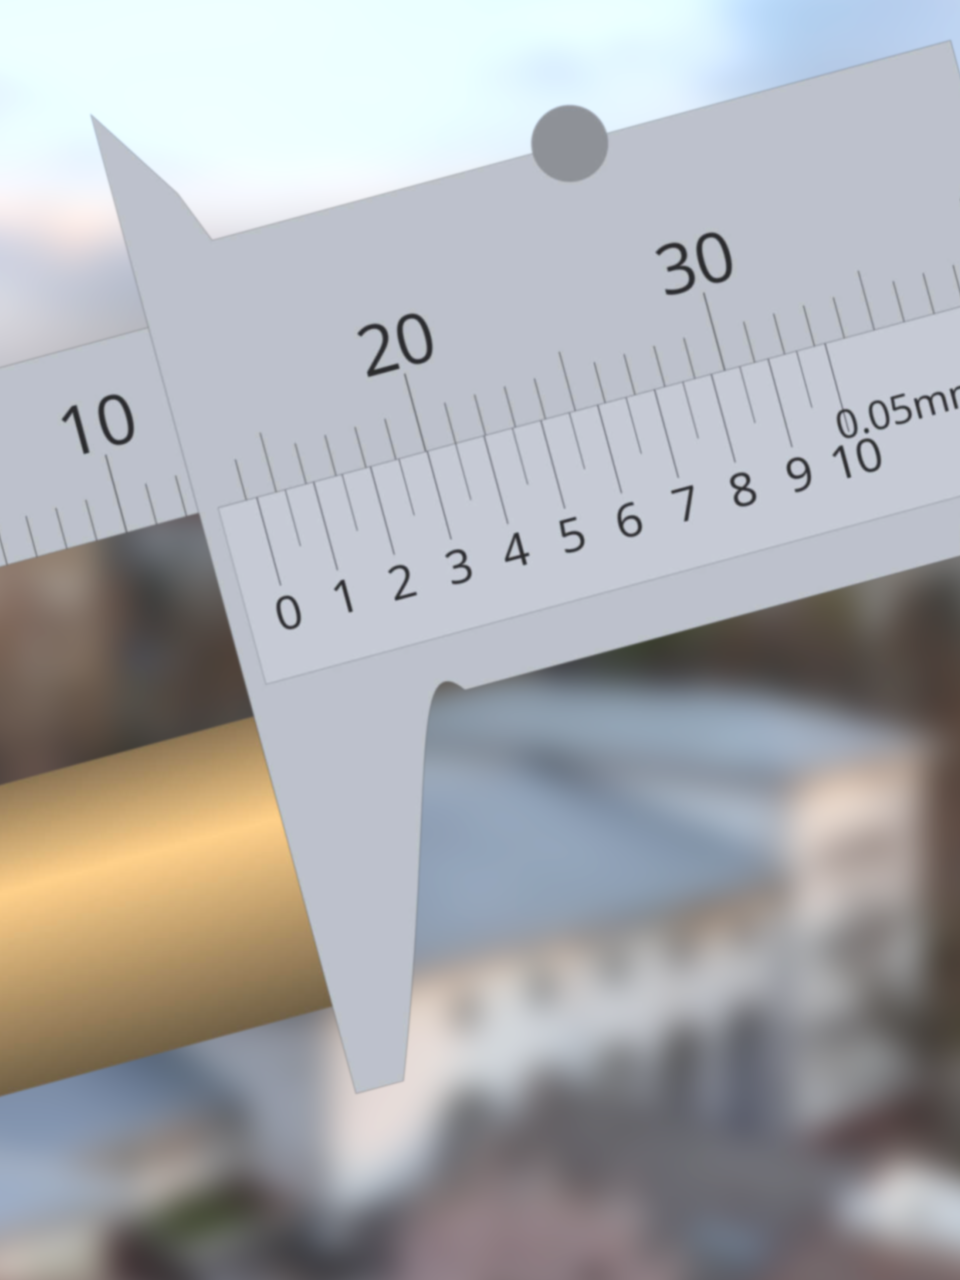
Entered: {"value": 14.35, "unit": "mm"}
